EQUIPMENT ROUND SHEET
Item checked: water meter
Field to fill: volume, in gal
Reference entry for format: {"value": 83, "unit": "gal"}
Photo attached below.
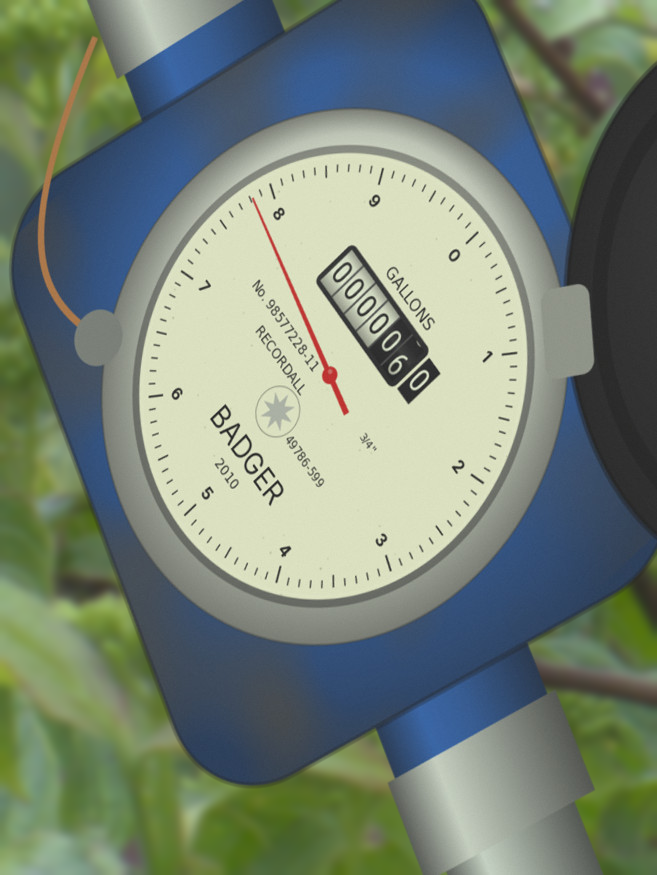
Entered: {"value": 57.8, "unit": "gal"}
